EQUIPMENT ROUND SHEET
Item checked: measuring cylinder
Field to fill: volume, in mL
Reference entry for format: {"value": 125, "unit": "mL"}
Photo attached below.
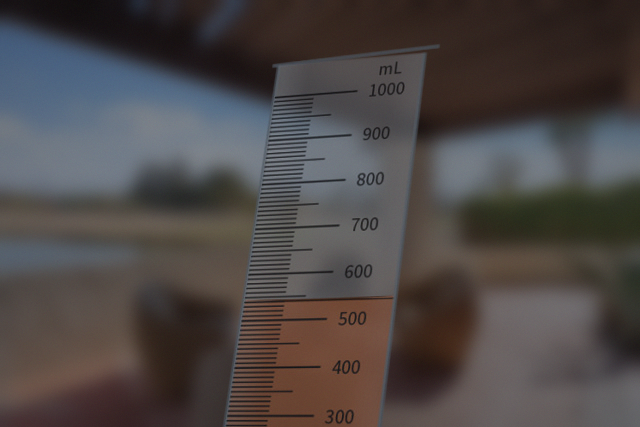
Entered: {"value": 540, "unit": "mL"}
